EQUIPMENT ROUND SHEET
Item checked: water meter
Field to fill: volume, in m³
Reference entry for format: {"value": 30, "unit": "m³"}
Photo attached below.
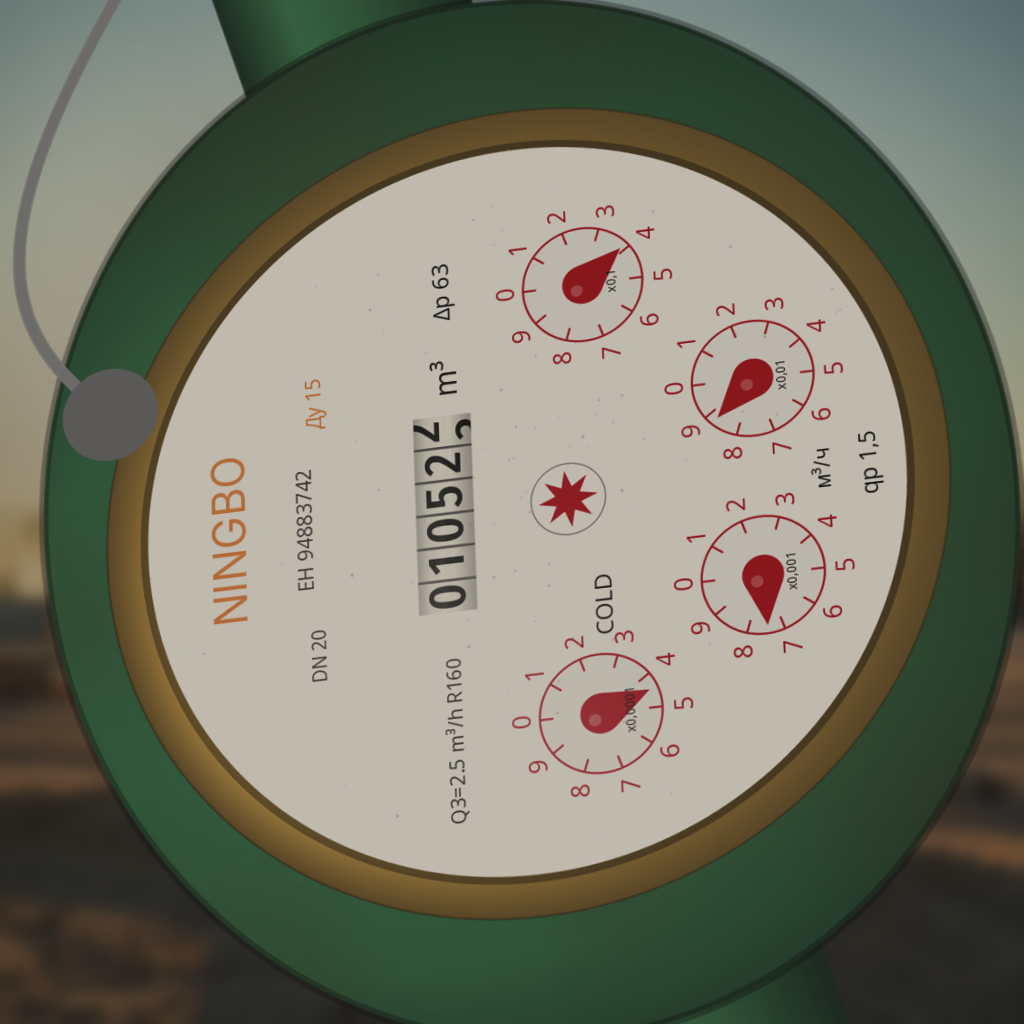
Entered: {"value": 10522.3874, "unit": "m³"}
